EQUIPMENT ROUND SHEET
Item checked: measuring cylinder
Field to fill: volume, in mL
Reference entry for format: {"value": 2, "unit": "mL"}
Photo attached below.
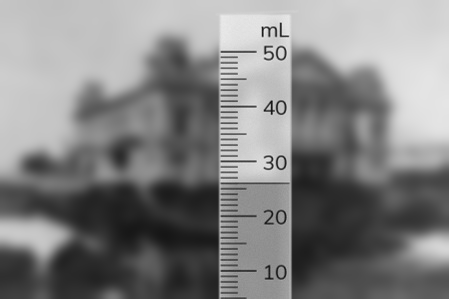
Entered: {"value": 26, "unit": "mL"}
